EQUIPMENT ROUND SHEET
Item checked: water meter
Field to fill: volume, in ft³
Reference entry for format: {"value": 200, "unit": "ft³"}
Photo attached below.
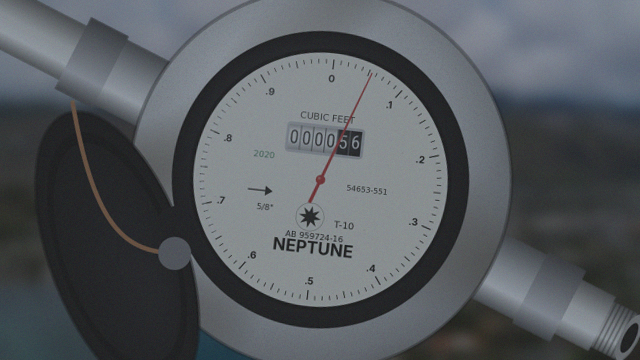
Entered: {"value": 56.05, "unit": "ft³"}
